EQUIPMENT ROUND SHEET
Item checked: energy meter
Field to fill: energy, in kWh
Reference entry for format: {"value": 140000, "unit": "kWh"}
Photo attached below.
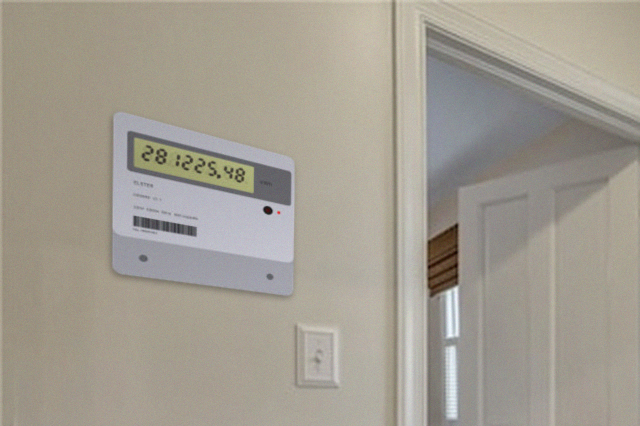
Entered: {"value": 281225.48, "unit": "kWh"}
